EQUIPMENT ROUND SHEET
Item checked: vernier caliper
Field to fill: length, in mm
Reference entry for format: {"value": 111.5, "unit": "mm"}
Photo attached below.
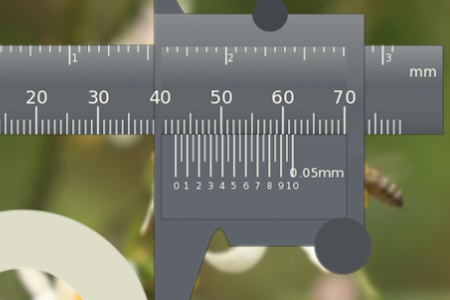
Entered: {"value": 42.6, "unit": "mm"}
